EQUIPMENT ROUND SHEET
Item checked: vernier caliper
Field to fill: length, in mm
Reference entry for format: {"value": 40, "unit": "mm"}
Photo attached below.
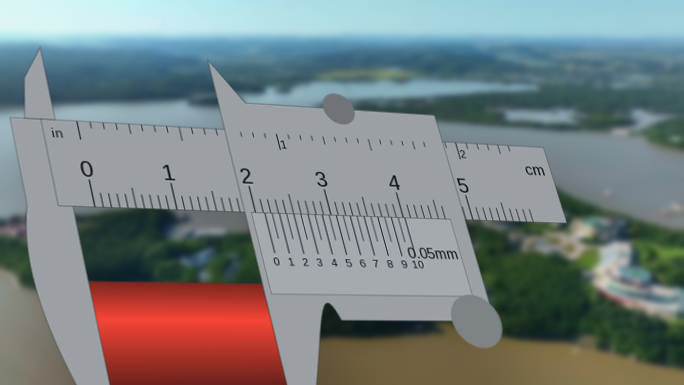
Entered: {"value": 21.2, "unit": "mm"}
